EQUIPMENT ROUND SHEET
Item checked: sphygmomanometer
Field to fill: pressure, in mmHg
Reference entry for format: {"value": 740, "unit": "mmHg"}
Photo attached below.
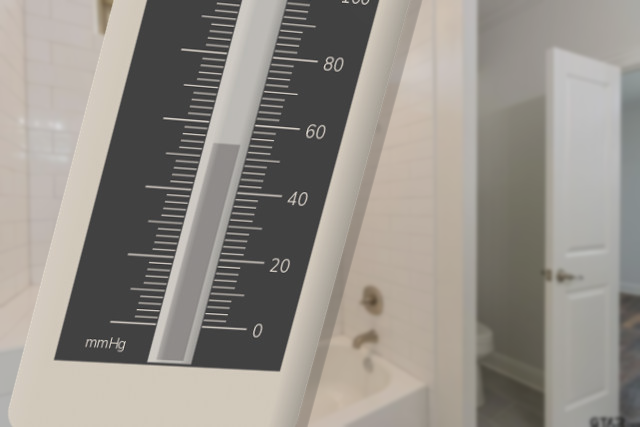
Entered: {"value": 54, "unit": "mmHg"}
